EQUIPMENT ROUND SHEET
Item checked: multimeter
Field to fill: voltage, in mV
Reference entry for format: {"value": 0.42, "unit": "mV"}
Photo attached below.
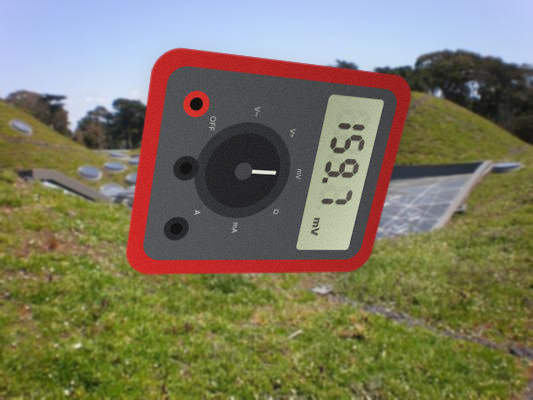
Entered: {"value": 159.7, "unit": "mV"}
